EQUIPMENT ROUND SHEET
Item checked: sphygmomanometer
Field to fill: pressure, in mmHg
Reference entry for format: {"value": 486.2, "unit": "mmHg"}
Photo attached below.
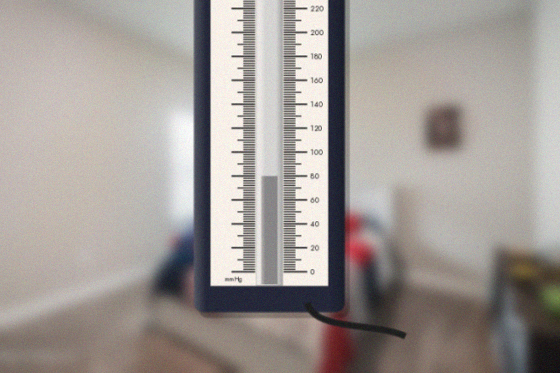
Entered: {"value": 80, "unit": "mmHg"}
